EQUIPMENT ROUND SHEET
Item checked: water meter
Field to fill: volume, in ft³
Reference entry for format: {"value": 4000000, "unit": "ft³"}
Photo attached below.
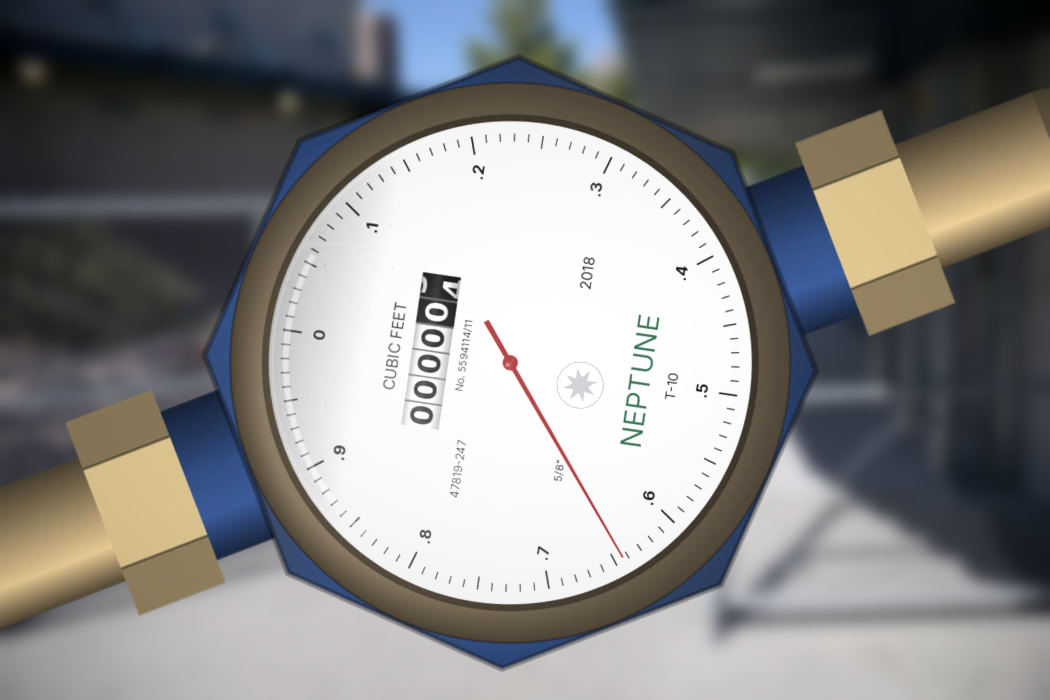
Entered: {"value": 3.64, "unit": "ft³"}
